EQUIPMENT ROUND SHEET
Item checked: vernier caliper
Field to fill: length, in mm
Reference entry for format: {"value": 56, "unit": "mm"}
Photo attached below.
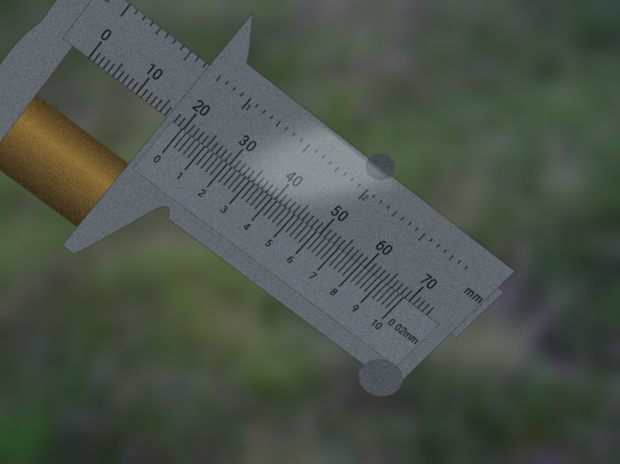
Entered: {"value": 19.8, "unit": "mm"}
